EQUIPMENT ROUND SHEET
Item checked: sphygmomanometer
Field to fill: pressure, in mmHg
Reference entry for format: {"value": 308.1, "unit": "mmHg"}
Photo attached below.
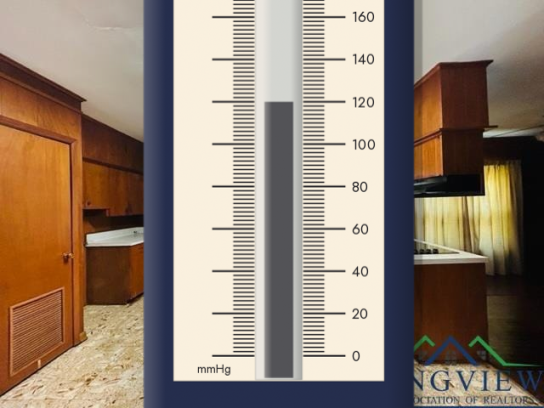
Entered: {"value": 120, "unit": "mmHg"}
